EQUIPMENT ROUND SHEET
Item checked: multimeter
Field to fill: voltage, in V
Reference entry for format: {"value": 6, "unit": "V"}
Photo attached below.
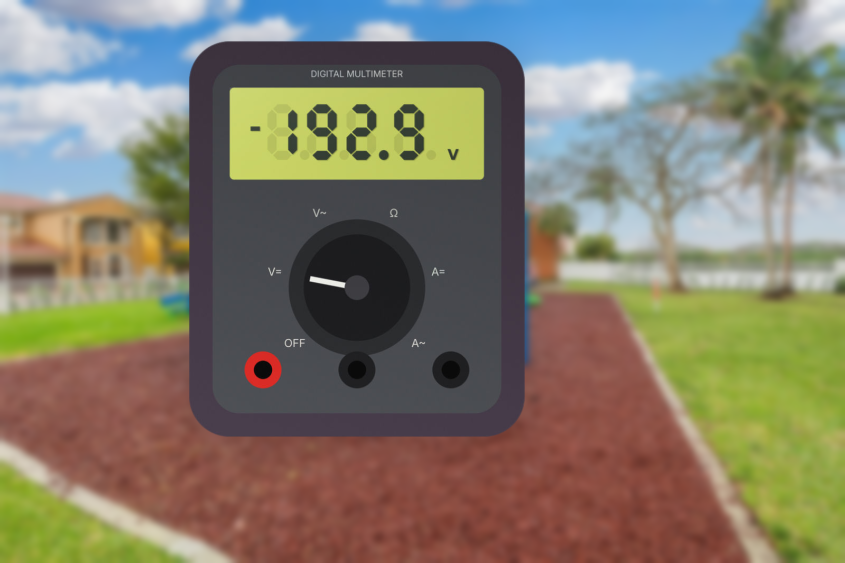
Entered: {"value": -192.9, "unit": "V"}
